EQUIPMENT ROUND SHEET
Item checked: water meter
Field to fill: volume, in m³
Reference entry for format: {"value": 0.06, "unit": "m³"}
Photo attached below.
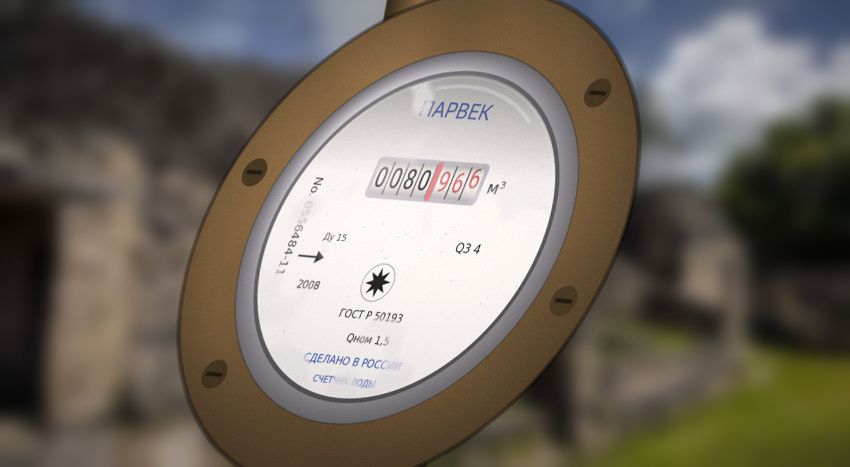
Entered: {"value": 80.966, "unit": "m³"}
